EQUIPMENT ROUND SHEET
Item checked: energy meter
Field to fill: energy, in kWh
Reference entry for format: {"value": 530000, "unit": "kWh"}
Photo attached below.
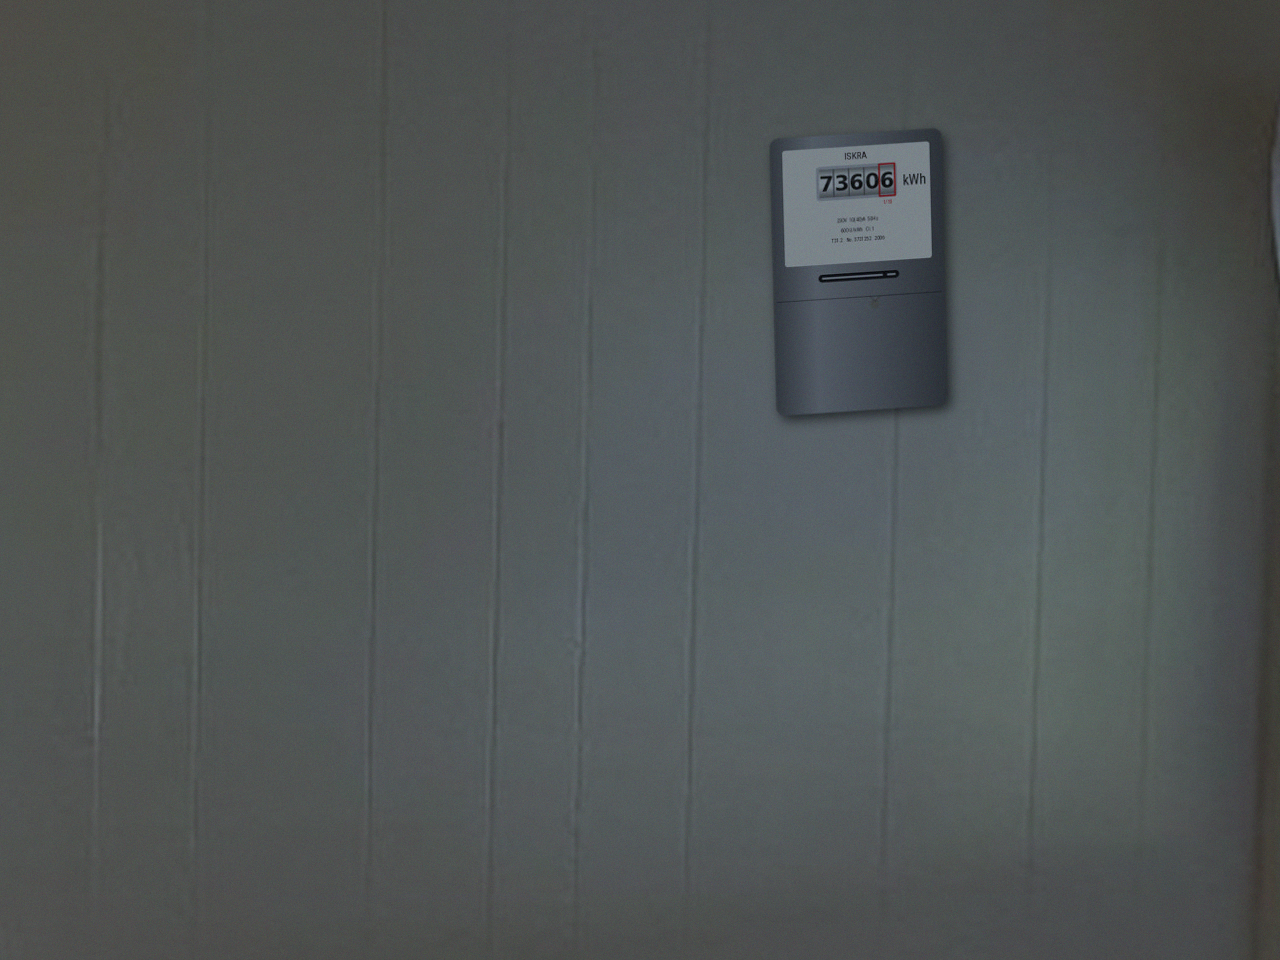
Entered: {"value": 7360.6, "unit": "kWh"}
